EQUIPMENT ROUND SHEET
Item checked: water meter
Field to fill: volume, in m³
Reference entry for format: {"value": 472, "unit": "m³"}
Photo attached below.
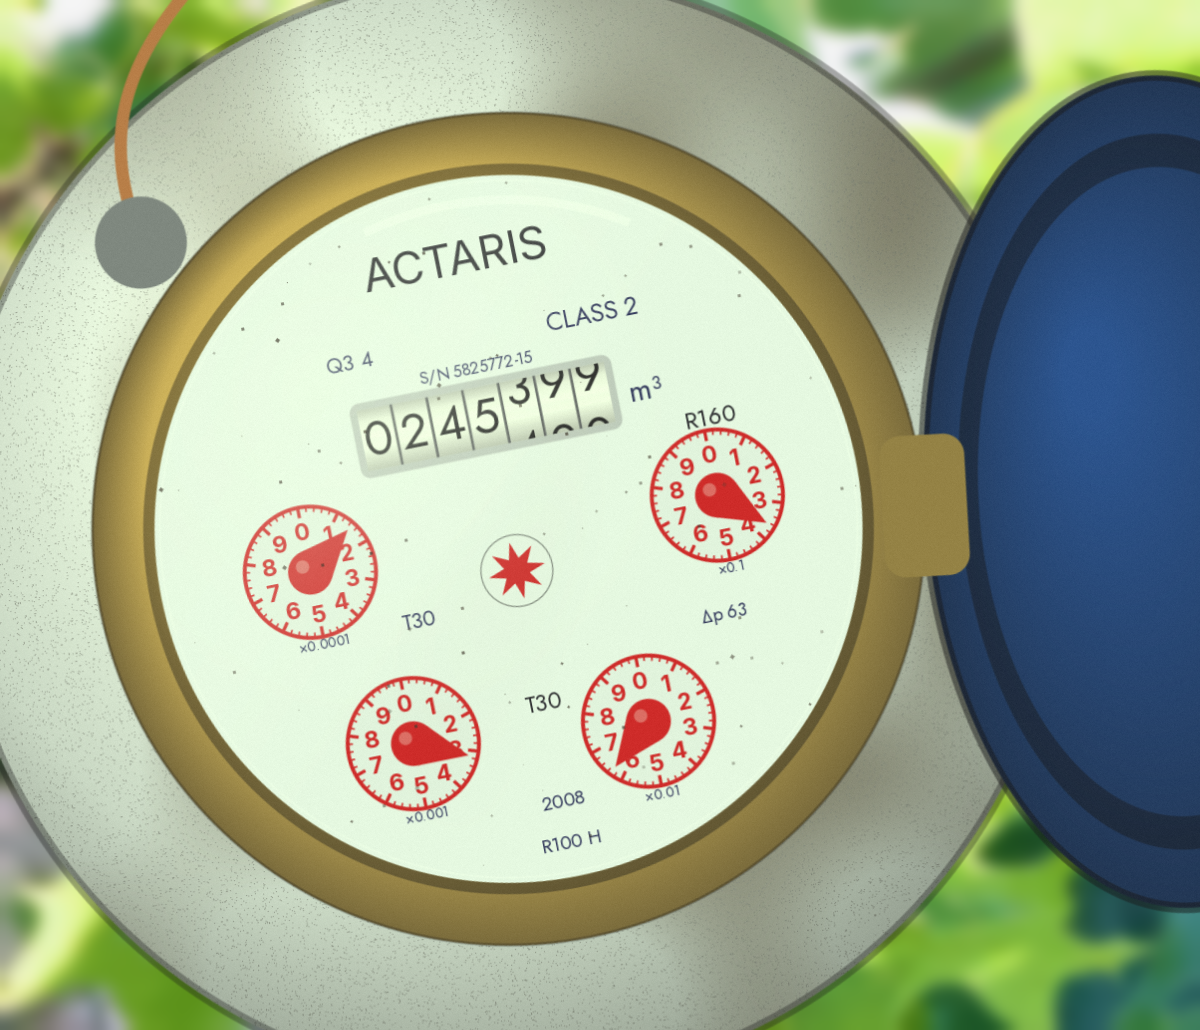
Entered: {"value": 245399.3631, "unit": "m³"}
